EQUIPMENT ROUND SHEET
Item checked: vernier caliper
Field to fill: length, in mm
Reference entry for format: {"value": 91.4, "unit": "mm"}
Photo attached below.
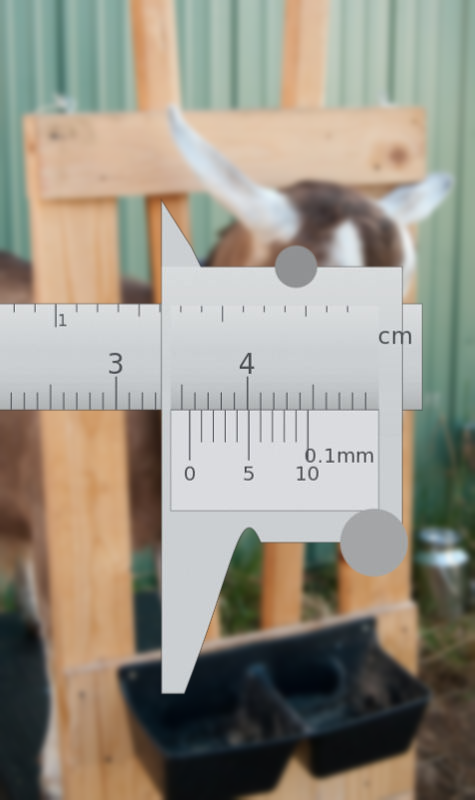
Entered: {"value": 35.6, "unit": "mm"}
